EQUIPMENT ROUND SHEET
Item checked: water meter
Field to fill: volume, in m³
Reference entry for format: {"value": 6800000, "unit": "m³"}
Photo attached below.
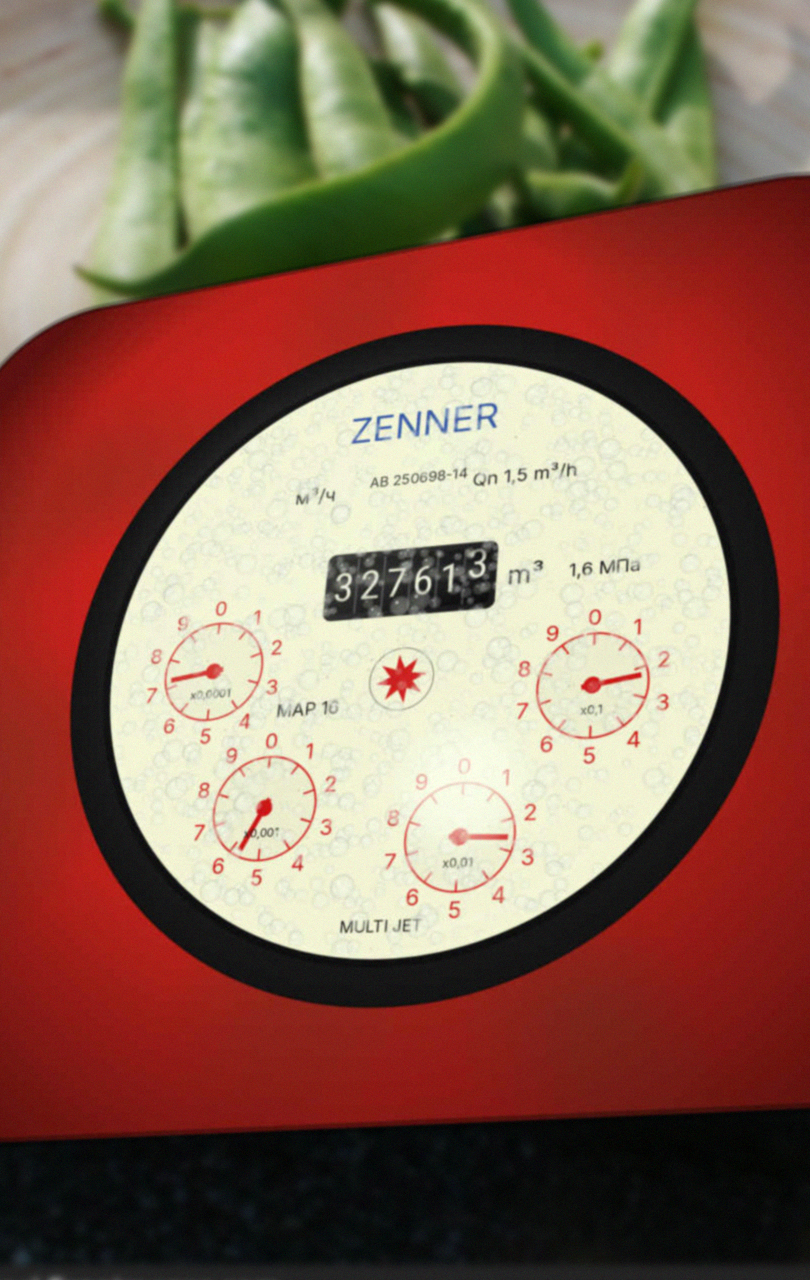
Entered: {"value": 327613.2257, "unit": "m³"}
